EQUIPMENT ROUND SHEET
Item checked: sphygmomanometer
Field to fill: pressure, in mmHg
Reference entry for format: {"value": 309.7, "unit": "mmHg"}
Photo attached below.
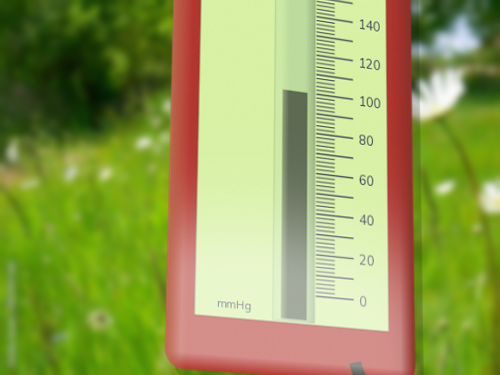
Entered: {"value": 100, "unit": "mmHg"}
